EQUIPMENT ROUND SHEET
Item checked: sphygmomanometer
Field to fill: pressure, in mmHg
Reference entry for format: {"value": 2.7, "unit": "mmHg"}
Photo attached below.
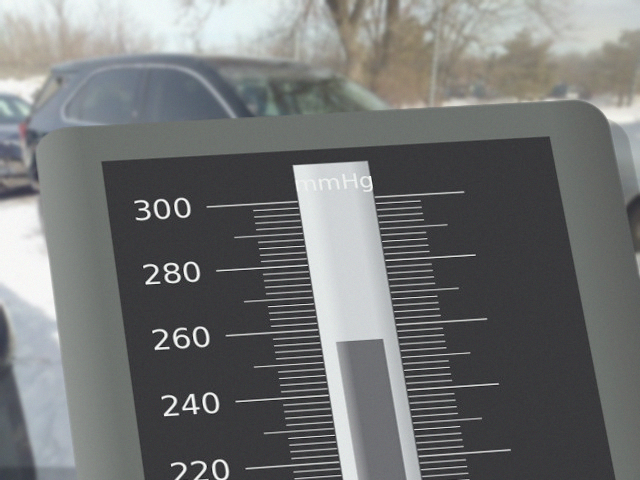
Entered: {"value": 256, "unit": "mmHg"}
